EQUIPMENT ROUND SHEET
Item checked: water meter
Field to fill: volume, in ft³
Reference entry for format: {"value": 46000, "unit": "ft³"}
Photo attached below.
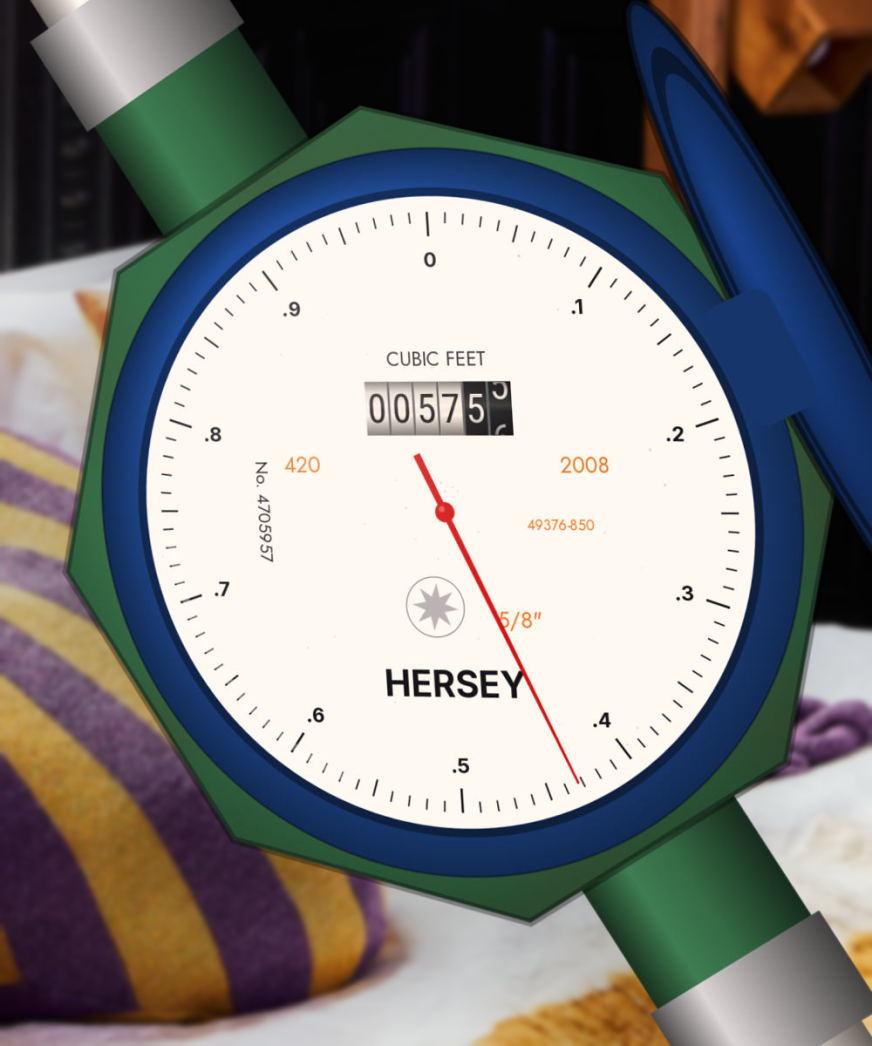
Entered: {"value": 5755.43, "unit": "ft³"}
